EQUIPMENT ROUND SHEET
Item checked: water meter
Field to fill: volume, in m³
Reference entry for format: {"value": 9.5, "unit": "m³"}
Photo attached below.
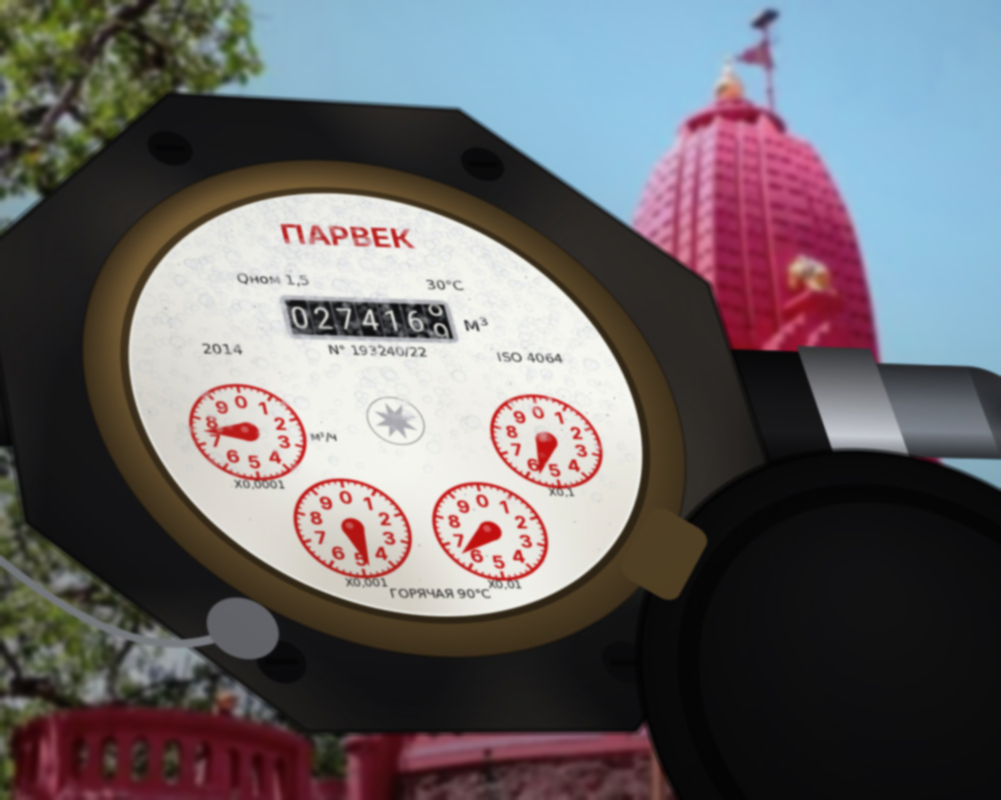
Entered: {"value": 274168.5647, "unit": "m³"}
